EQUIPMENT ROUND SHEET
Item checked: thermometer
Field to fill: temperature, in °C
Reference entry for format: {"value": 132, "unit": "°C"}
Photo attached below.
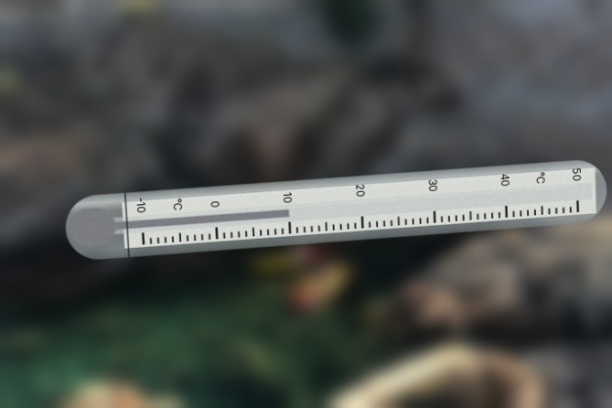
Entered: {"value": 10, "unit": "°C"}
